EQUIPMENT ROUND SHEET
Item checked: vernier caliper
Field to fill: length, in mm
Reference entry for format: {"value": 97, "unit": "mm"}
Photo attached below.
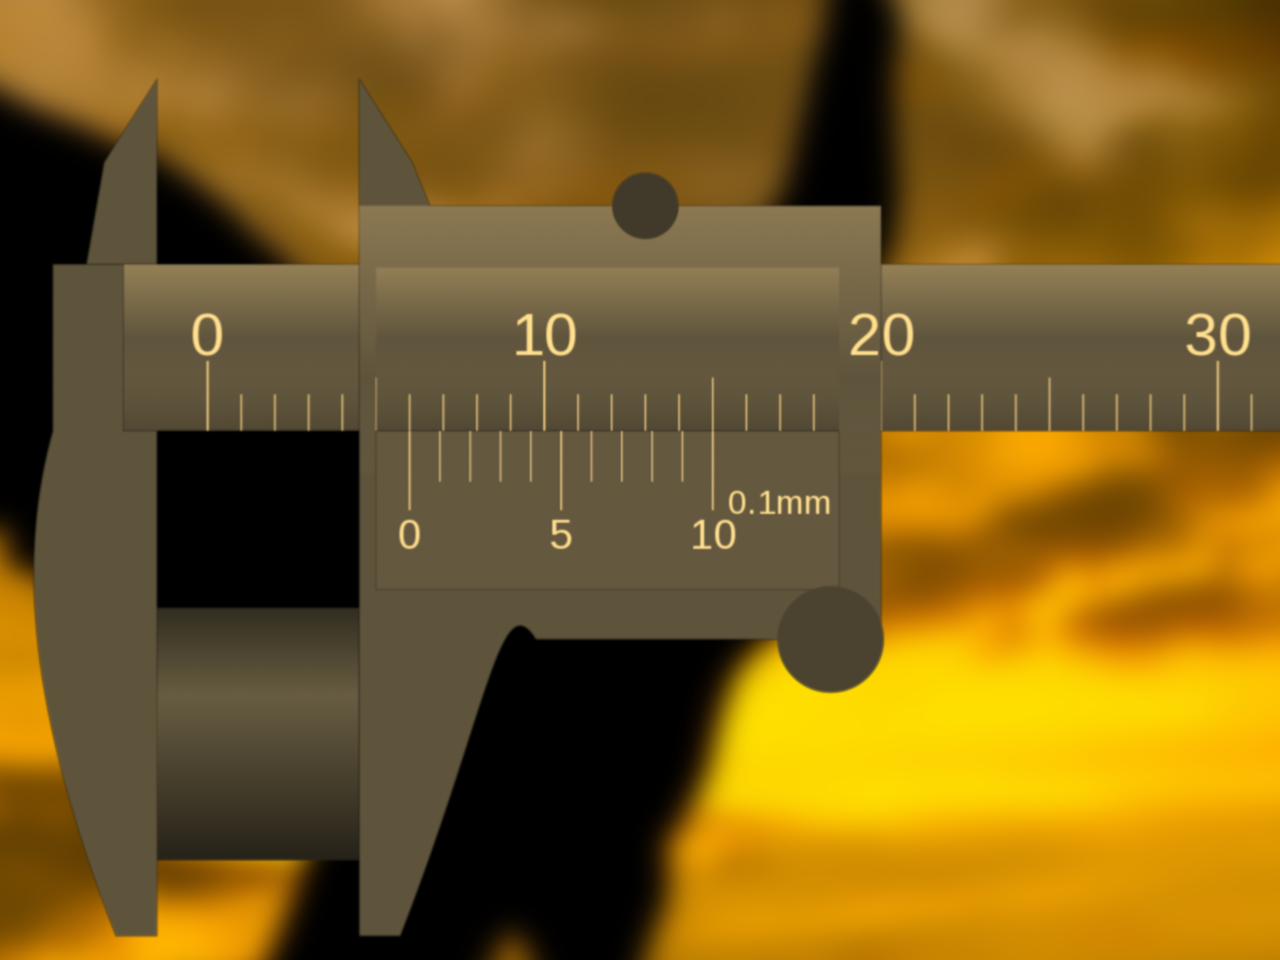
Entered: {"value": 6.0, "unit": "mm"}
